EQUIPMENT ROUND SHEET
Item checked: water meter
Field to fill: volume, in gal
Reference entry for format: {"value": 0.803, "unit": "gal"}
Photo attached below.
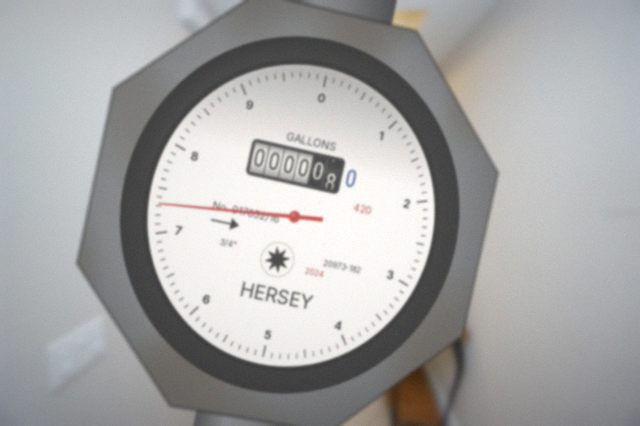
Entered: {"value": 77.3, "unit": "gal"}
